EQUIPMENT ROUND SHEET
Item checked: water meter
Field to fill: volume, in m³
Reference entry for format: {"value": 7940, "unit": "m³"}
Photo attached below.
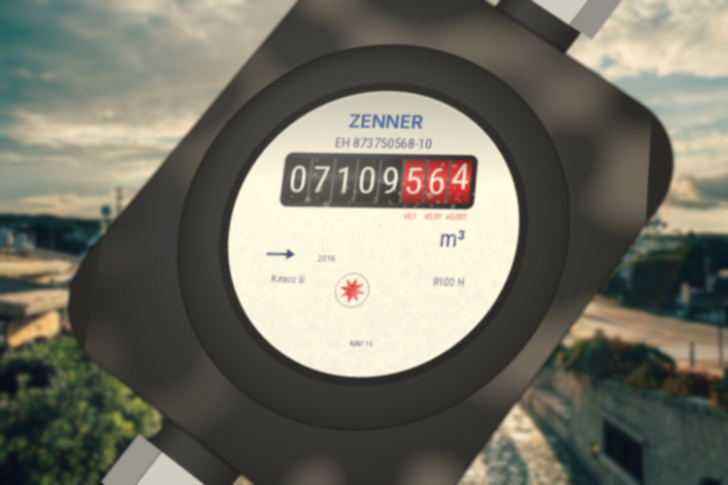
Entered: {"value": 7109.564, "unit": "m³"}
